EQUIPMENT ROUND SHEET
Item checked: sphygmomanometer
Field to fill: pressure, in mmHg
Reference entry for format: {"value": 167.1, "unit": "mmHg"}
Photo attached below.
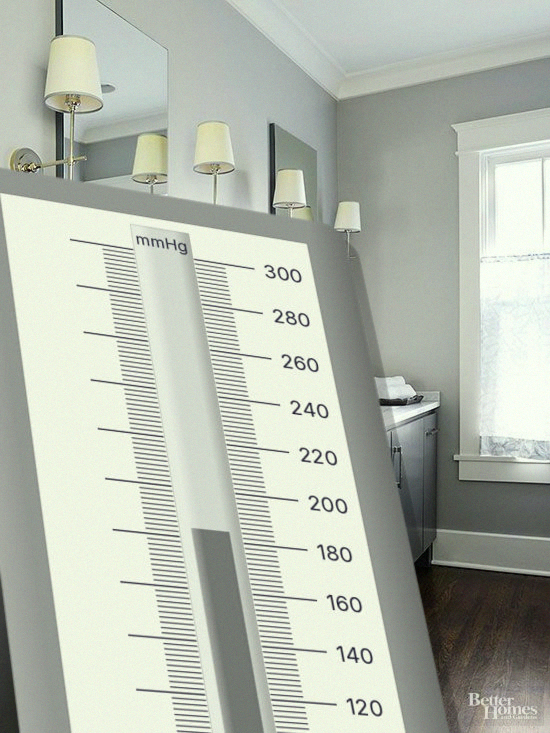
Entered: {"value": 184, "unit": "mmHg"}
